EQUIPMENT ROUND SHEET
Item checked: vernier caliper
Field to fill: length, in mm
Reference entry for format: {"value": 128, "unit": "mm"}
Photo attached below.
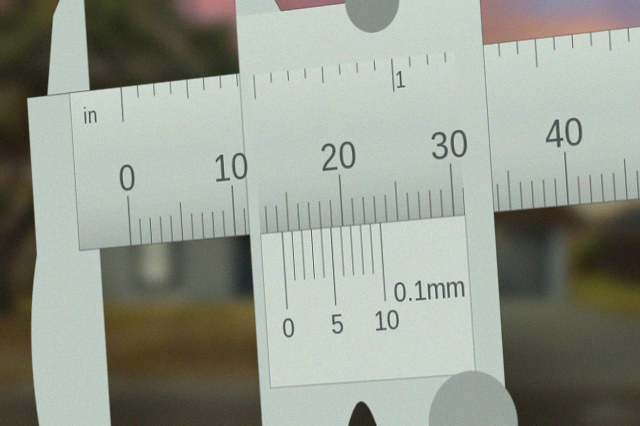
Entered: {"value": 14.4, "unit": "mm"}
